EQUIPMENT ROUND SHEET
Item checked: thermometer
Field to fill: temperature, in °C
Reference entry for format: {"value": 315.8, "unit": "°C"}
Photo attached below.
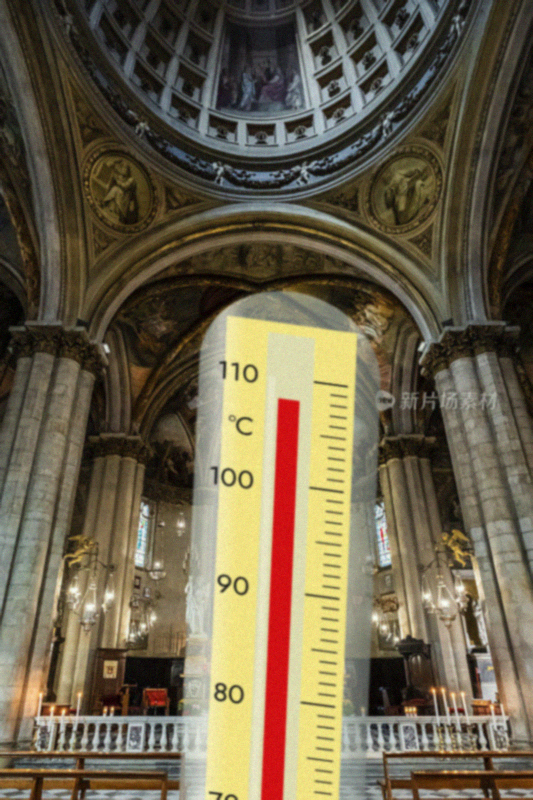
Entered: {"value": 108, "unit": "°C"}
